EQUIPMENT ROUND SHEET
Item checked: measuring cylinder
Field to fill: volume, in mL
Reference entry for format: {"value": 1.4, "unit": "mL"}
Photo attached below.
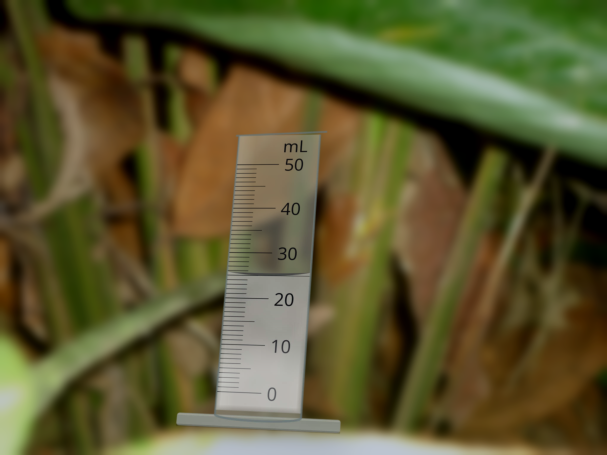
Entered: {"value": 25, "unit": "mL"}
